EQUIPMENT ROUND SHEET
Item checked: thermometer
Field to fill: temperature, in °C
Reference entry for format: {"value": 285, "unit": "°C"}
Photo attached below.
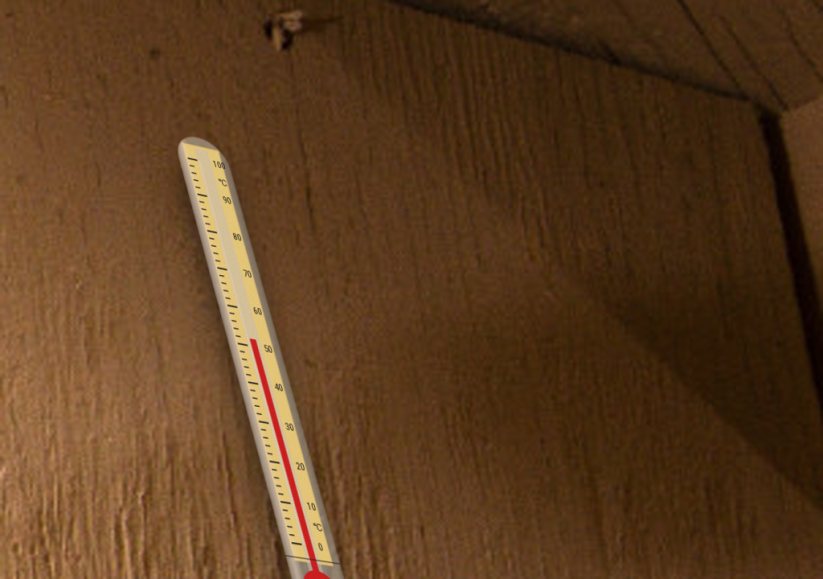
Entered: {"value": 52, "unit": "°C"}
